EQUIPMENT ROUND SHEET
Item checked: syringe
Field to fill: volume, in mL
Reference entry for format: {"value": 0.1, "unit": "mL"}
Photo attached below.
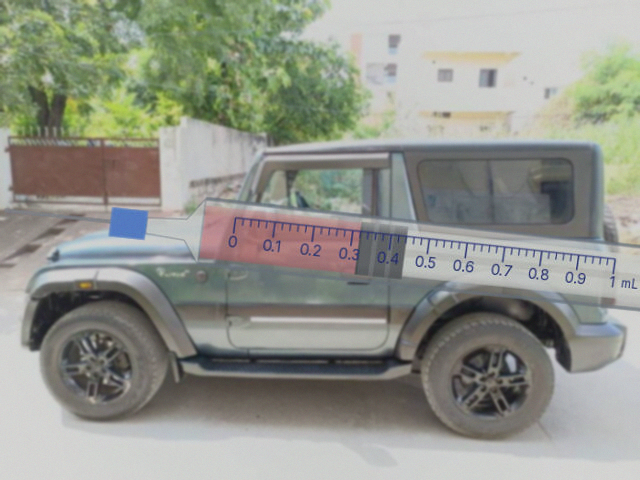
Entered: {"value": 0.32, "unit": "mL"}
